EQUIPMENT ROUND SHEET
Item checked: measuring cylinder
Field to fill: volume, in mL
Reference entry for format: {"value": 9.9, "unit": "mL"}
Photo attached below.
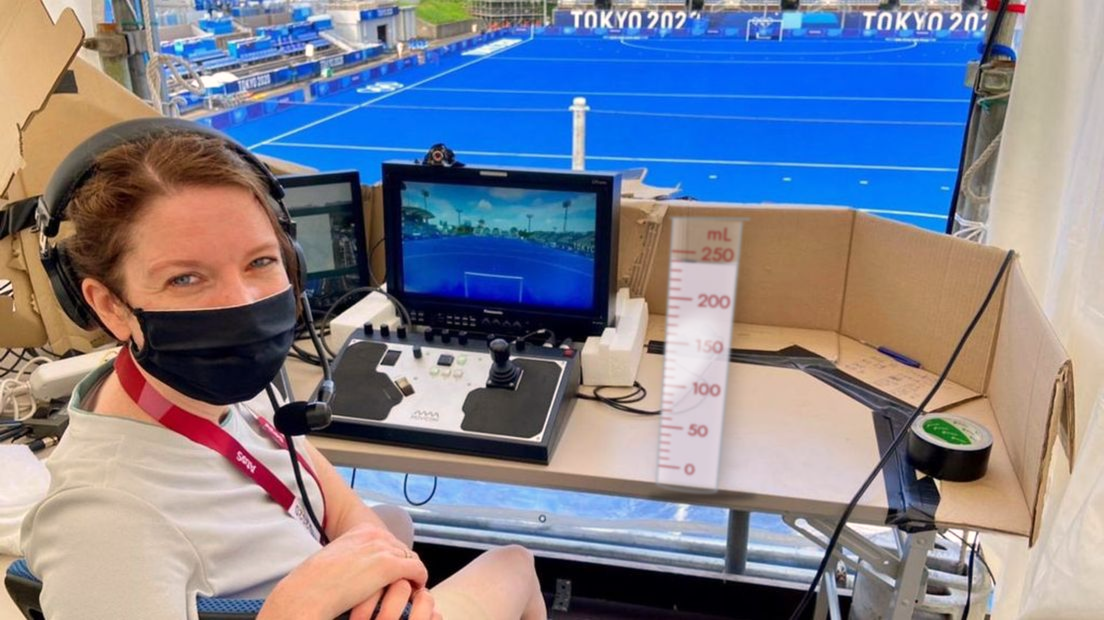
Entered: {"value": 240, "unit": "mL"}
